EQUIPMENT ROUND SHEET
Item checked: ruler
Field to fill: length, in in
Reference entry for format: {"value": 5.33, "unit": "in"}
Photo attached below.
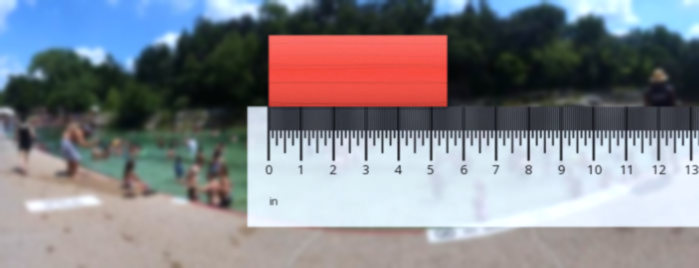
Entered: {"value": 5.5, "unit": "in"}
